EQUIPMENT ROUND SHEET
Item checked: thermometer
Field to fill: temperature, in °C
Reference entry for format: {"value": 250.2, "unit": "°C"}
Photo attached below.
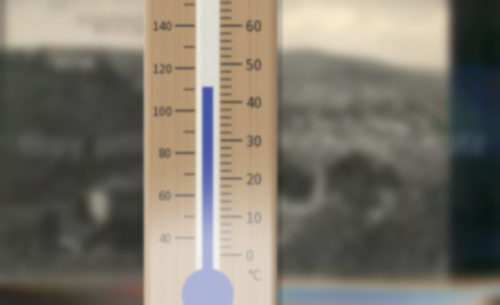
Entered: {"value": 44, "unit": "°C"}
